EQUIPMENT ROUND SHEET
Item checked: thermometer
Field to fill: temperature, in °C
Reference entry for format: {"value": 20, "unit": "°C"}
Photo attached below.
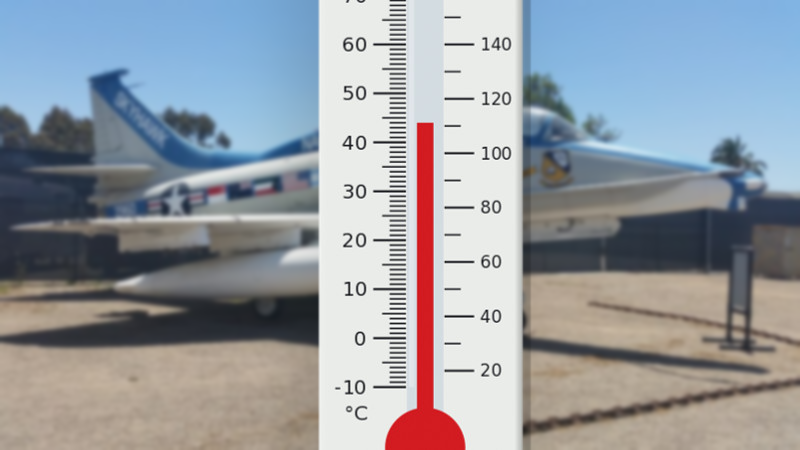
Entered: {"value": 44, "unit": "°C"}
